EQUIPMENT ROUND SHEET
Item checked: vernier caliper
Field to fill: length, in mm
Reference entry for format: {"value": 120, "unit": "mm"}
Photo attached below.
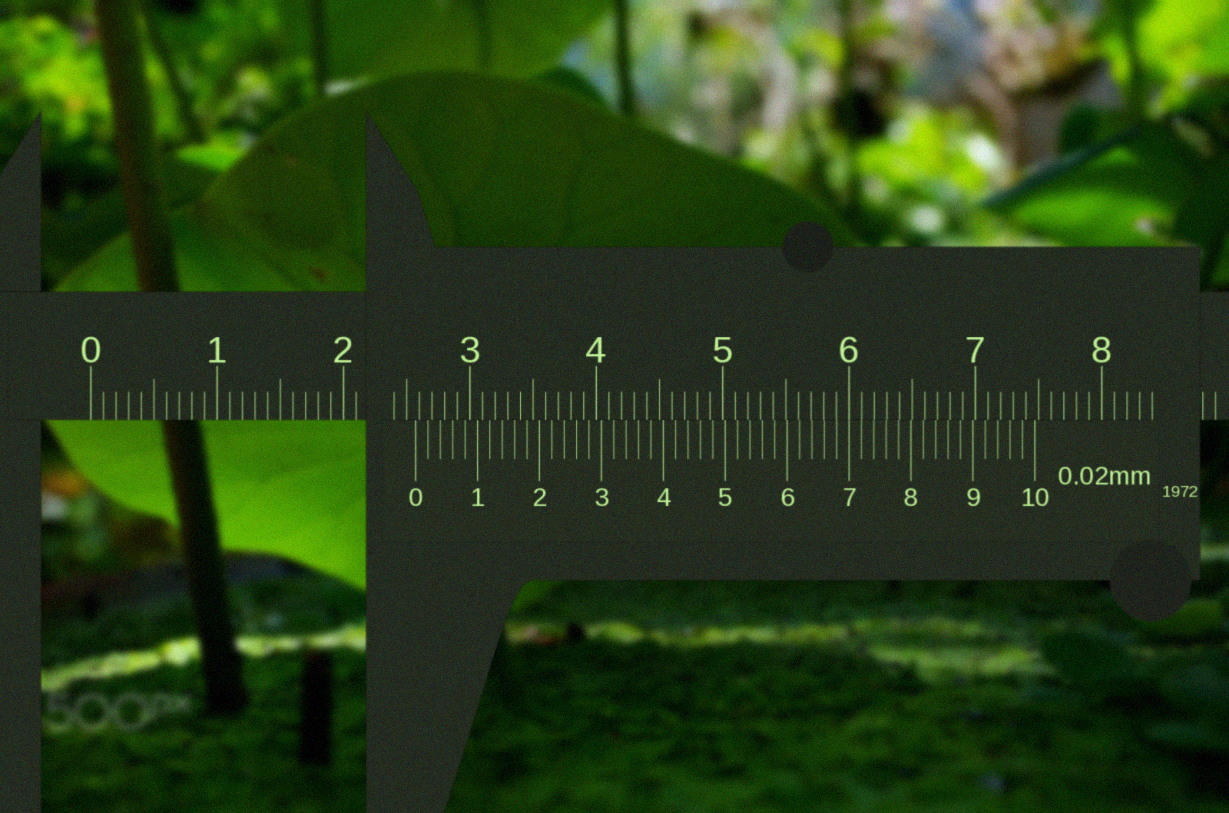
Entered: {"value": 25.7, "unit": "mm"}
